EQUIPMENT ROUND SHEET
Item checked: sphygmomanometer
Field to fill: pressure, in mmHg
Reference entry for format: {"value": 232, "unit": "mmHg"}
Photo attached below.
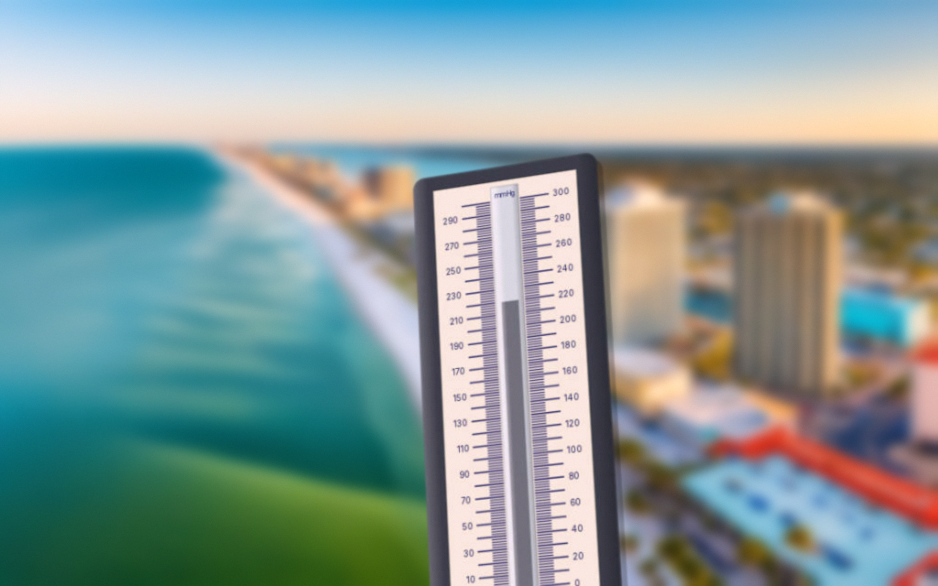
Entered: {"value": 220, "unit": "mmHg"}
